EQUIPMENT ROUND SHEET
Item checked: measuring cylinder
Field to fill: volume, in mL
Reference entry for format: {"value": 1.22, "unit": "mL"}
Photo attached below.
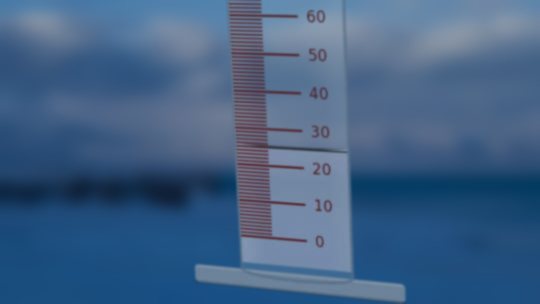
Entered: {"value": 25, "unit": "mL"}
